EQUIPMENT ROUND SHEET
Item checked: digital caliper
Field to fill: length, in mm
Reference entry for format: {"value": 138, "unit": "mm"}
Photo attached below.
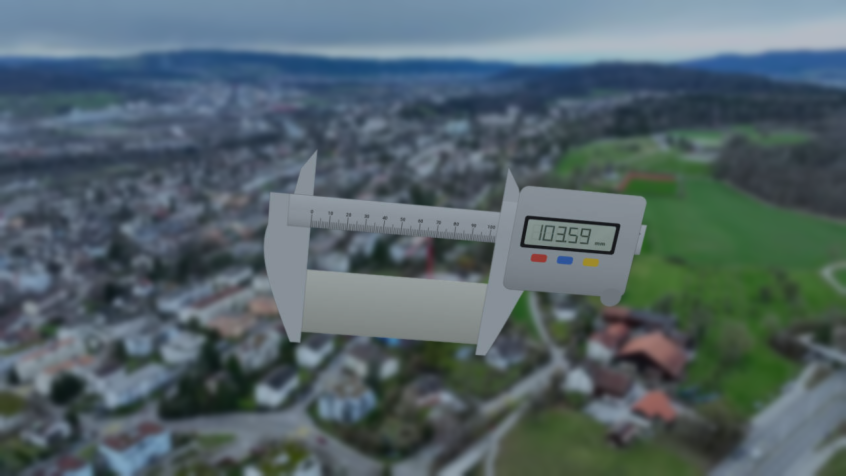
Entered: {"value": 103.59, "unit": "mm"}
